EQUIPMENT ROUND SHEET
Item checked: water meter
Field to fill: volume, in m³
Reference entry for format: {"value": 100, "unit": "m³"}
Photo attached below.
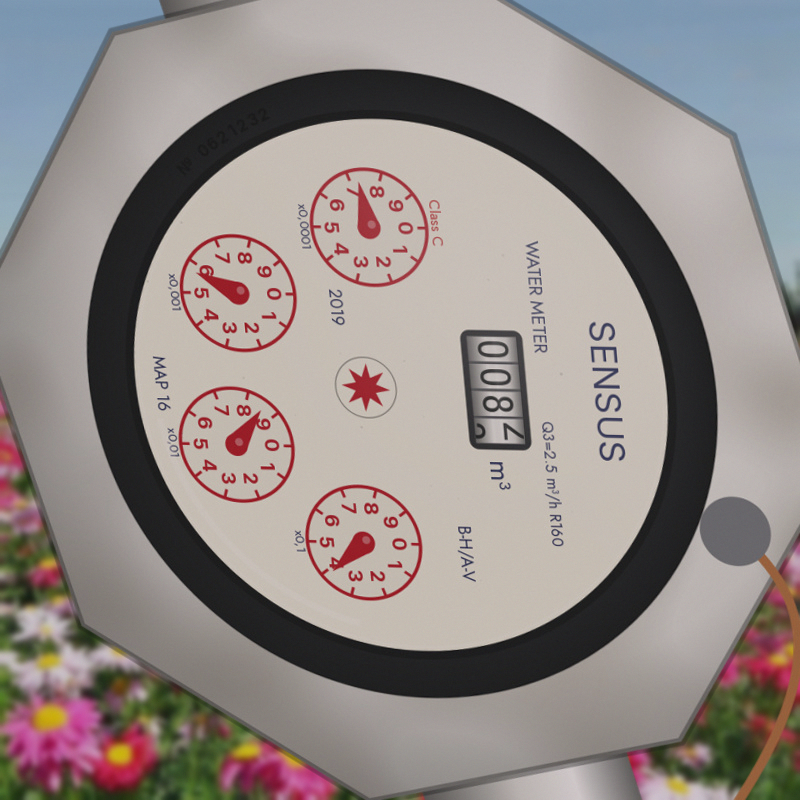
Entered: {"value": 82.3857, "unit": "m³"}
